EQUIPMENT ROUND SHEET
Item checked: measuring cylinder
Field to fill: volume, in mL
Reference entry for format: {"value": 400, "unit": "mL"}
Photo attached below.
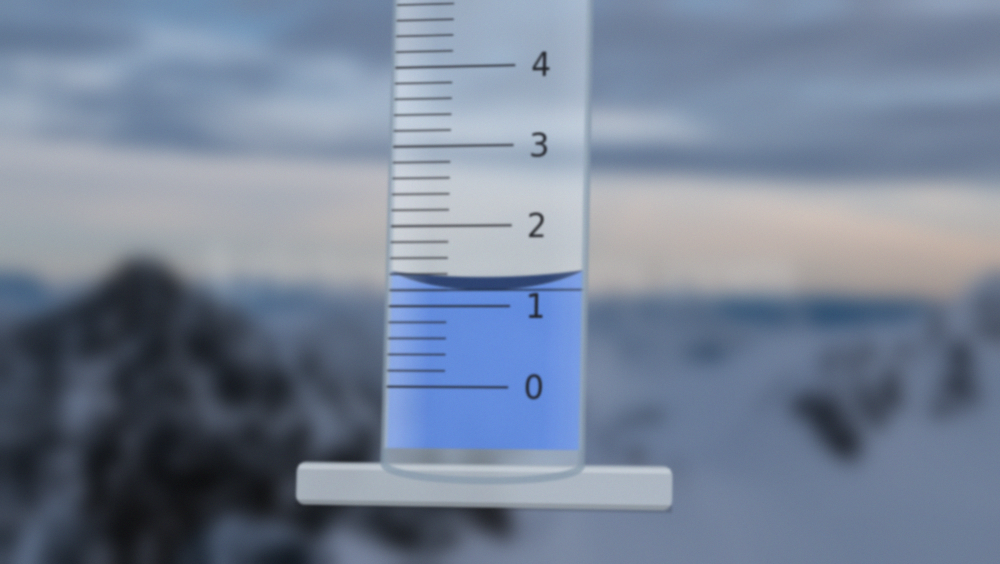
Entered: {"value": 1.2, "unit": "mL"}
